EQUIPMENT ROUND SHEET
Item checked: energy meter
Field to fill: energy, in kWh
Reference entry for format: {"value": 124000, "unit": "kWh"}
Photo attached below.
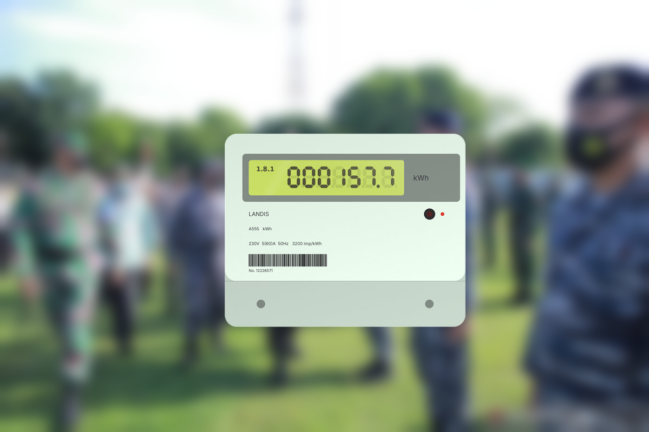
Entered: {"value": 157.7, "unit": "kWh"}
